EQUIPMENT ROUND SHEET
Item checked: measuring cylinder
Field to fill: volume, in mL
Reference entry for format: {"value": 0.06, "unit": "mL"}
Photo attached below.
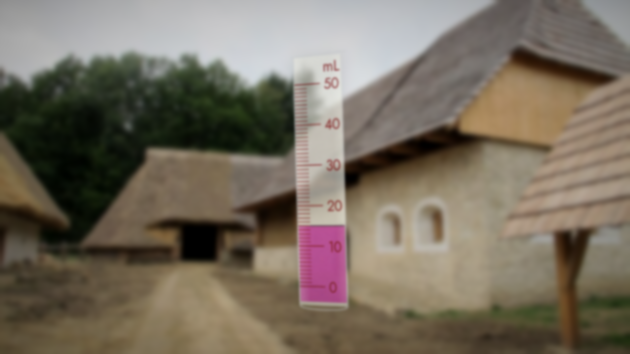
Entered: {"value": 15, "unit": "mL"}
